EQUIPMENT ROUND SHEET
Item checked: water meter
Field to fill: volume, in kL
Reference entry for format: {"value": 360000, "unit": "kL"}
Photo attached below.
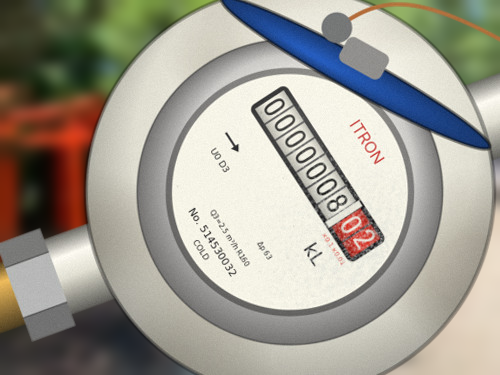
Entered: {"value": 8.02, "unit": "kL"}
